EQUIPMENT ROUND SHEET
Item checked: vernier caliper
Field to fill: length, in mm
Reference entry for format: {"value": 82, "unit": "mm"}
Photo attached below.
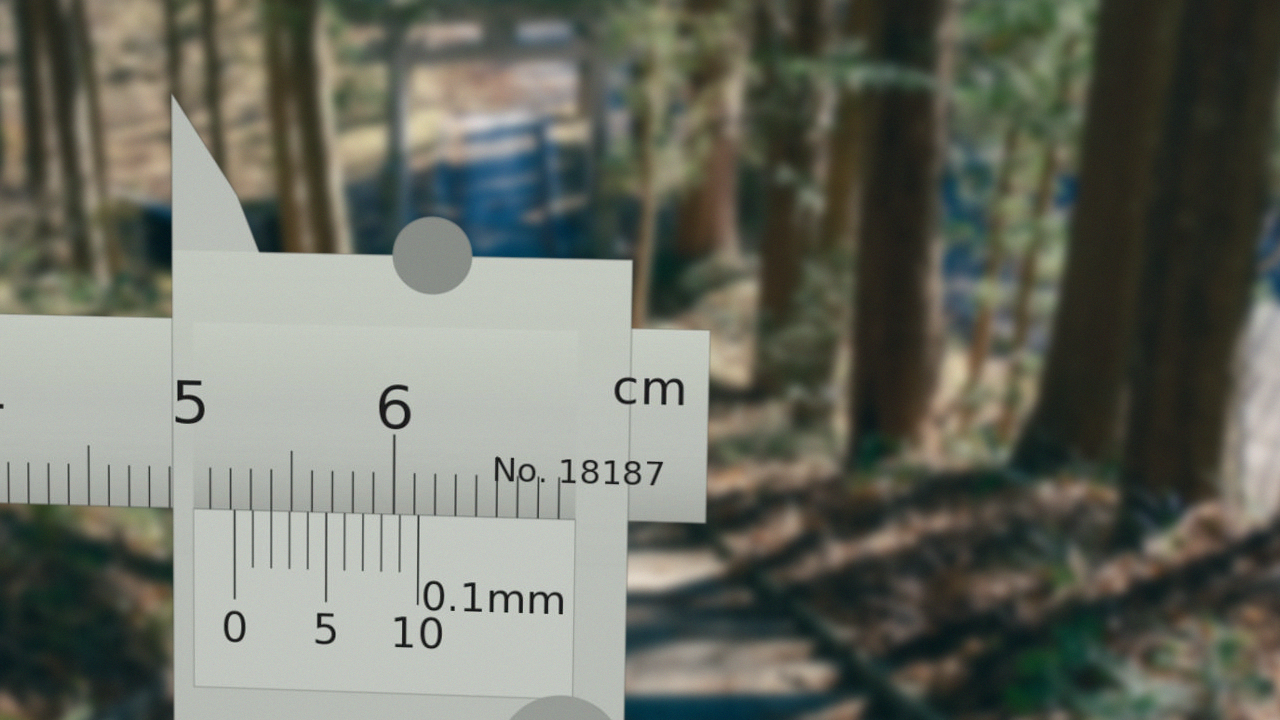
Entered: {"value": 52.2, "unit": "mm"}
